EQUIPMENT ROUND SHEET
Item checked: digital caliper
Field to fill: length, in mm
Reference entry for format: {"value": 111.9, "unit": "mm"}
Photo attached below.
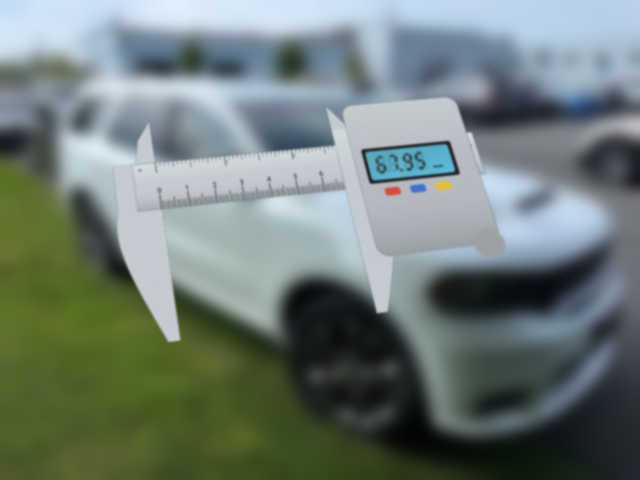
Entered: {"value": 67.95, "unit": "mm"}
